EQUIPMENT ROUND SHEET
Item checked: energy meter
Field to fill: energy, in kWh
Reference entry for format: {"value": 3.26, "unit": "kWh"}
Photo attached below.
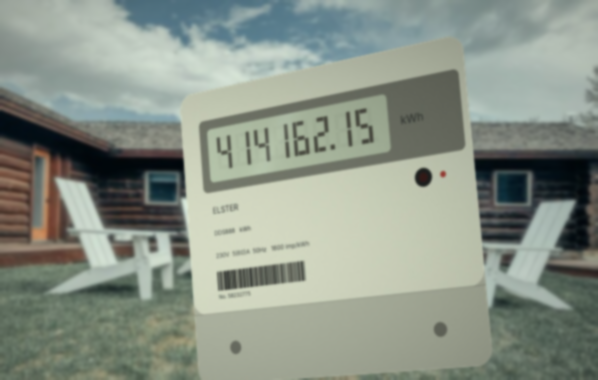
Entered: {"value": 414162.15, "unit": "kWh"}
